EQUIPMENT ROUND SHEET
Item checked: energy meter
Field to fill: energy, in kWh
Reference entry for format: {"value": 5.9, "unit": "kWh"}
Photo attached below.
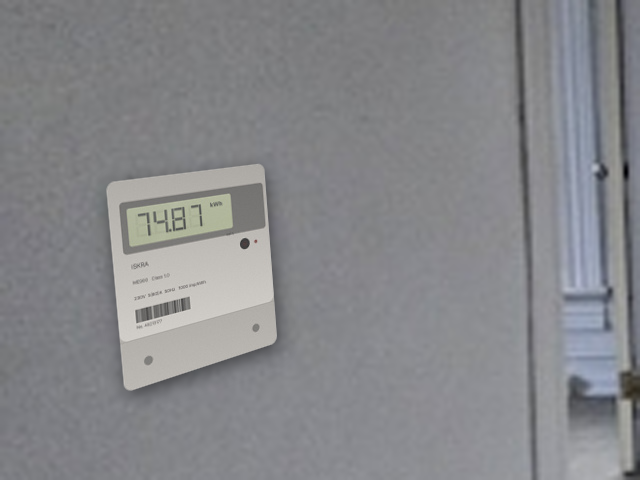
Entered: {"value": 74.87, "unit": "kWh"}
